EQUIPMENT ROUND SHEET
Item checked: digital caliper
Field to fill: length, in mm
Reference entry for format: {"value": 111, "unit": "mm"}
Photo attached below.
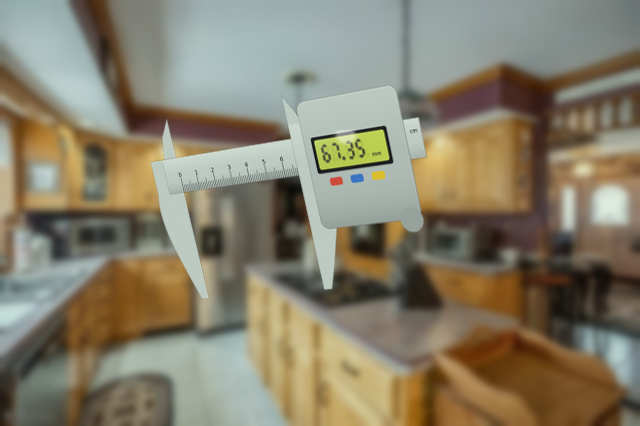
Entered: {"value": 67.35, "unit": "mm"}
